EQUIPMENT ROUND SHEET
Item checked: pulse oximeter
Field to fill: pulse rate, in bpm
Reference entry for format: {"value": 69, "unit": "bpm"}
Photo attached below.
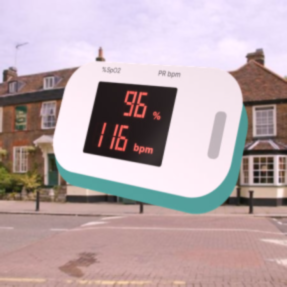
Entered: {"value": 116, "unit": "bpm"}
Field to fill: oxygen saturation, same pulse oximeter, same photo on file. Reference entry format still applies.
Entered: {"value": 96, "unit": "%"}
